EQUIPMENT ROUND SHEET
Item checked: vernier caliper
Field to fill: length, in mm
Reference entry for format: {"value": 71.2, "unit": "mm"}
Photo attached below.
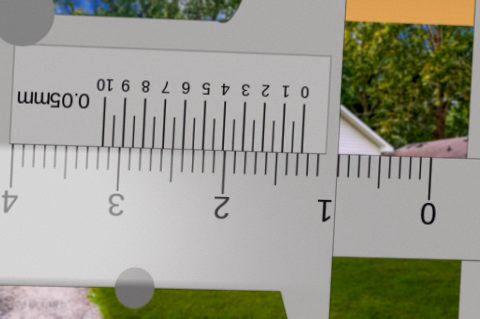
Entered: {"value": 12.6, "unit": "mm"}
